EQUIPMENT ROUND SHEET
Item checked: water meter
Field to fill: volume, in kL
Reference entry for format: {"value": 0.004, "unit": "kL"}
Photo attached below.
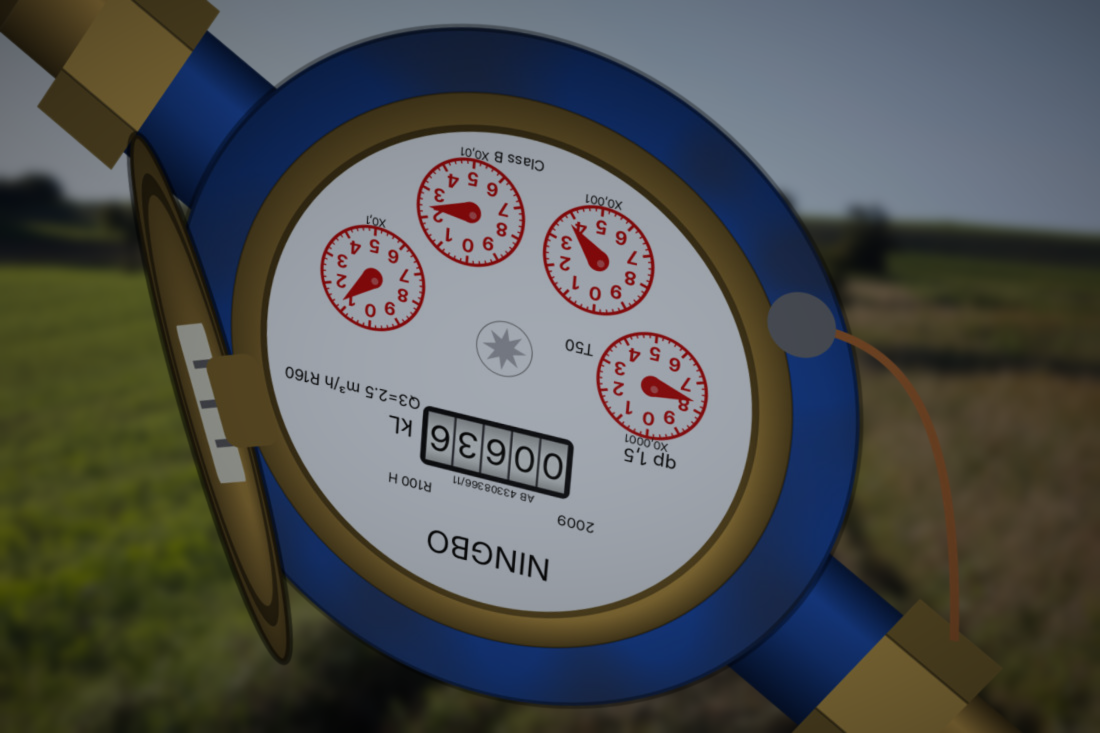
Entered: {"value": 636.1237, "unit": "kL"}
